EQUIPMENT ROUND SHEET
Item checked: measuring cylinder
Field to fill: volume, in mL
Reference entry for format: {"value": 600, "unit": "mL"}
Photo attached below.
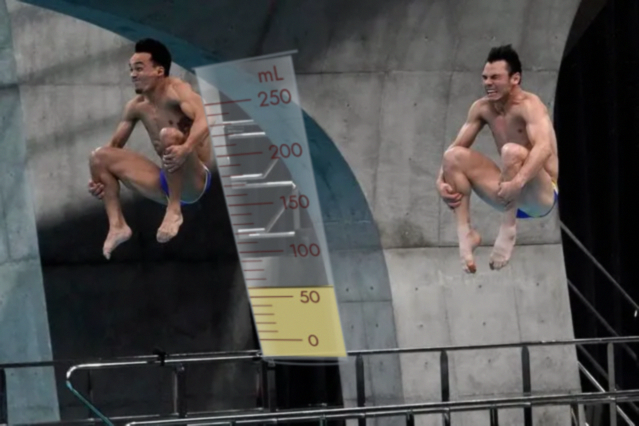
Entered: {"value": 60, "unit": "mL"}
